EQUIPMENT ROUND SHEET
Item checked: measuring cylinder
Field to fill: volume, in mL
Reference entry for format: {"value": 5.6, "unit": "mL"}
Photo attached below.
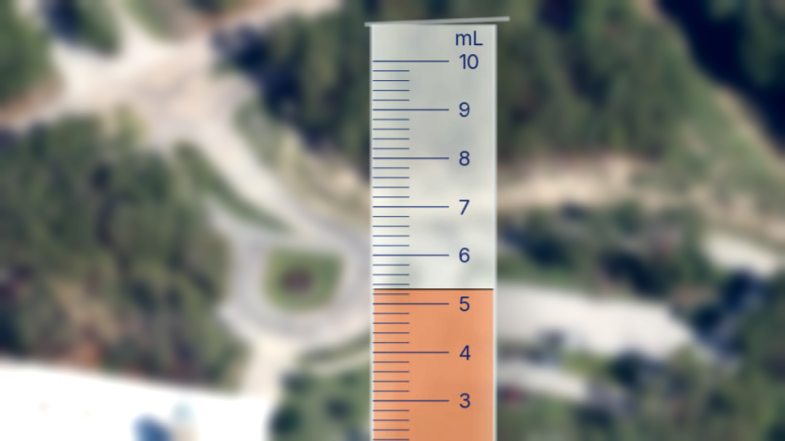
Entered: {"value": 5.3, "unit": "mL"}
